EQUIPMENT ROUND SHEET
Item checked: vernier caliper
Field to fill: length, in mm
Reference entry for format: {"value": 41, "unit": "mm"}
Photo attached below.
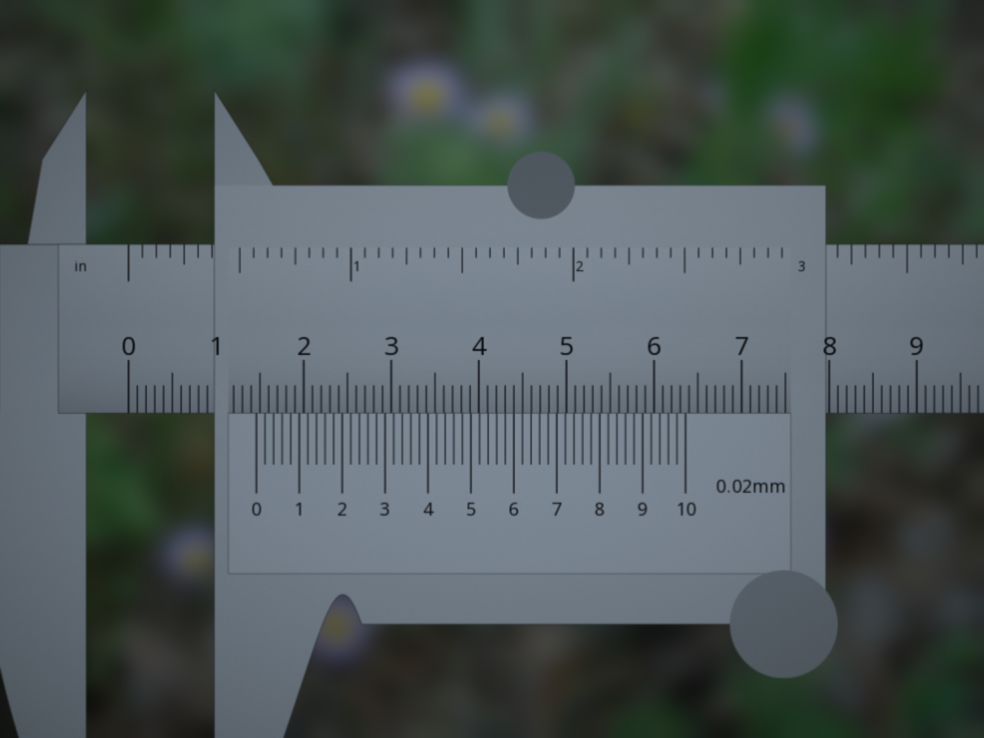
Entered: {"value": 14.6, "unit": "mm"}
